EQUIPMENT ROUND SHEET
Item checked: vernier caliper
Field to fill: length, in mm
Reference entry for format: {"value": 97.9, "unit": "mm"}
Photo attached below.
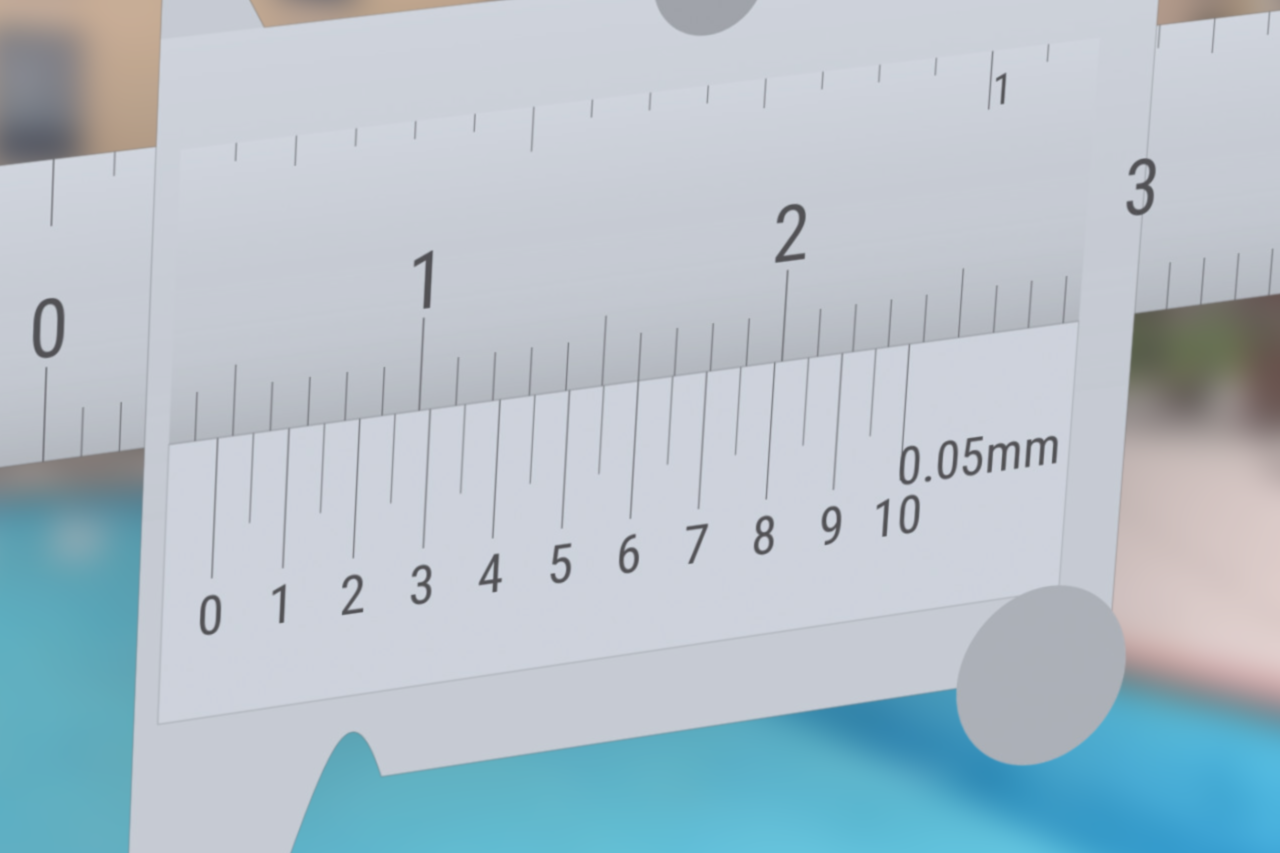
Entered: {"value": 4.60, "unit": "mm"}
